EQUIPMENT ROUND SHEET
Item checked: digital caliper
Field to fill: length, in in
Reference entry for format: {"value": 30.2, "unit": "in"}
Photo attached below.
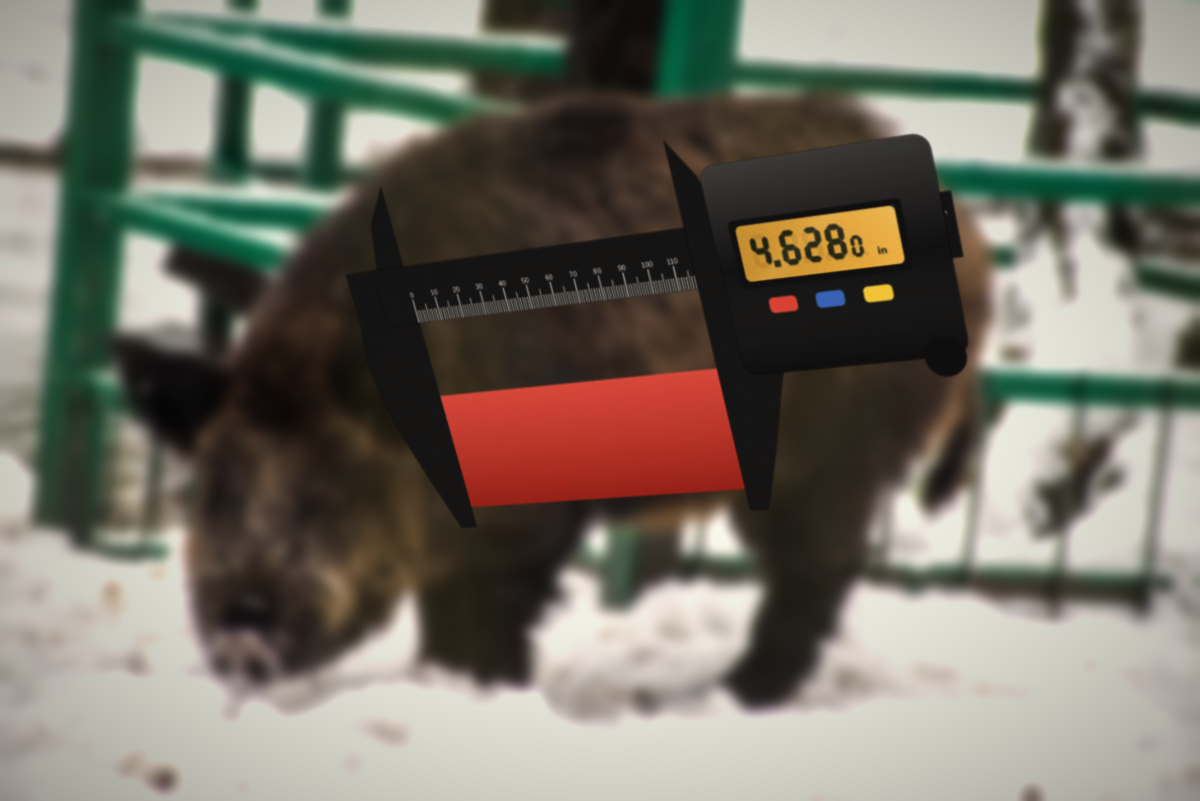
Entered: {"value": 4.6280, "unit": "in"}
